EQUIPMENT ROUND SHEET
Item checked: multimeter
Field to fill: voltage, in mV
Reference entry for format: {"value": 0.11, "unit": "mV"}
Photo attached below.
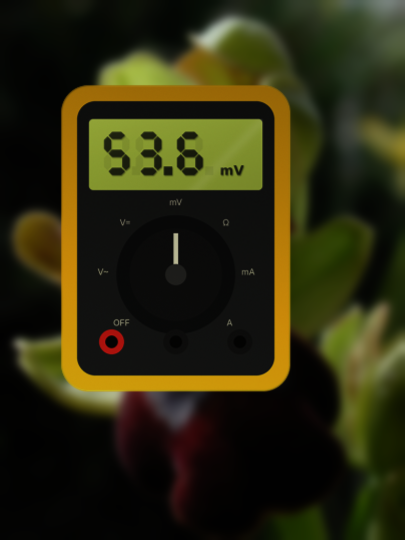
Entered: {"value": 53.6, "unit": "mV"}
